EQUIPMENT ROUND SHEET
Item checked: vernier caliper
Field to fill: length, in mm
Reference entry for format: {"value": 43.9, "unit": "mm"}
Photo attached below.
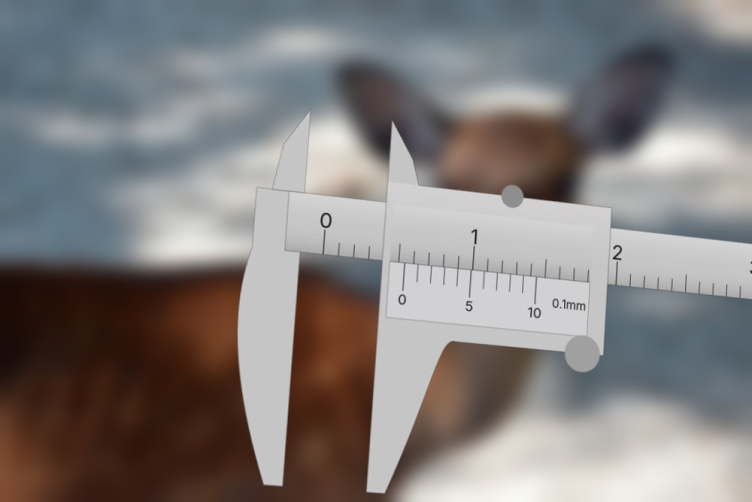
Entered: {"value": 5.4, "unit": "mm"}
